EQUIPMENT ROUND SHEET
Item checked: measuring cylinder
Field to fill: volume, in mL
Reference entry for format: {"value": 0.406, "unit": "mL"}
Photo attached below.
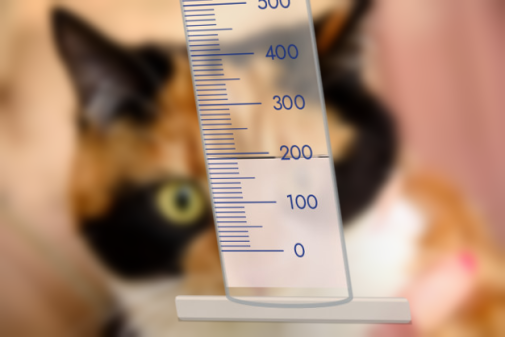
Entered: {"value": 190, "unit": "mL"}
